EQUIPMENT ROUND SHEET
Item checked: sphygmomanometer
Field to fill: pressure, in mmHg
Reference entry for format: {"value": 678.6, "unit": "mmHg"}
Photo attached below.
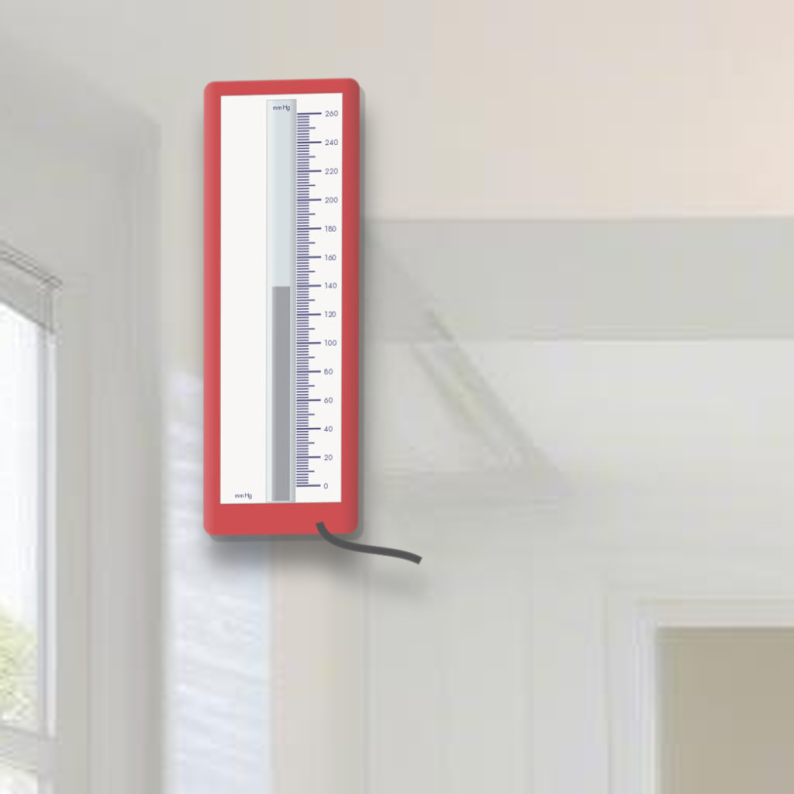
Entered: {"value": 140, "unit": "mmHg"}
